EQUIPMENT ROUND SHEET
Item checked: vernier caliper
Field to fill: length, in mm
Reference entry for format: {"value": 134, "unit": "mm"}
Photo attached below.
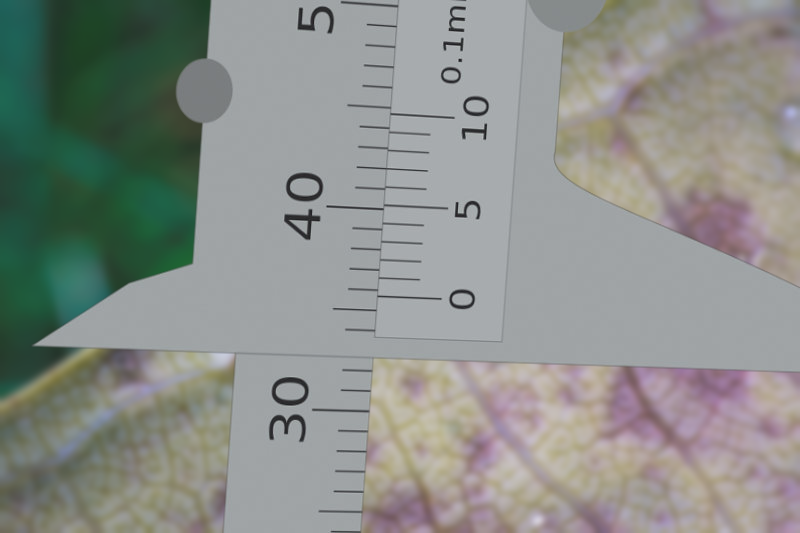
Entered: {"value": 35.7, "unit": "mm"}
